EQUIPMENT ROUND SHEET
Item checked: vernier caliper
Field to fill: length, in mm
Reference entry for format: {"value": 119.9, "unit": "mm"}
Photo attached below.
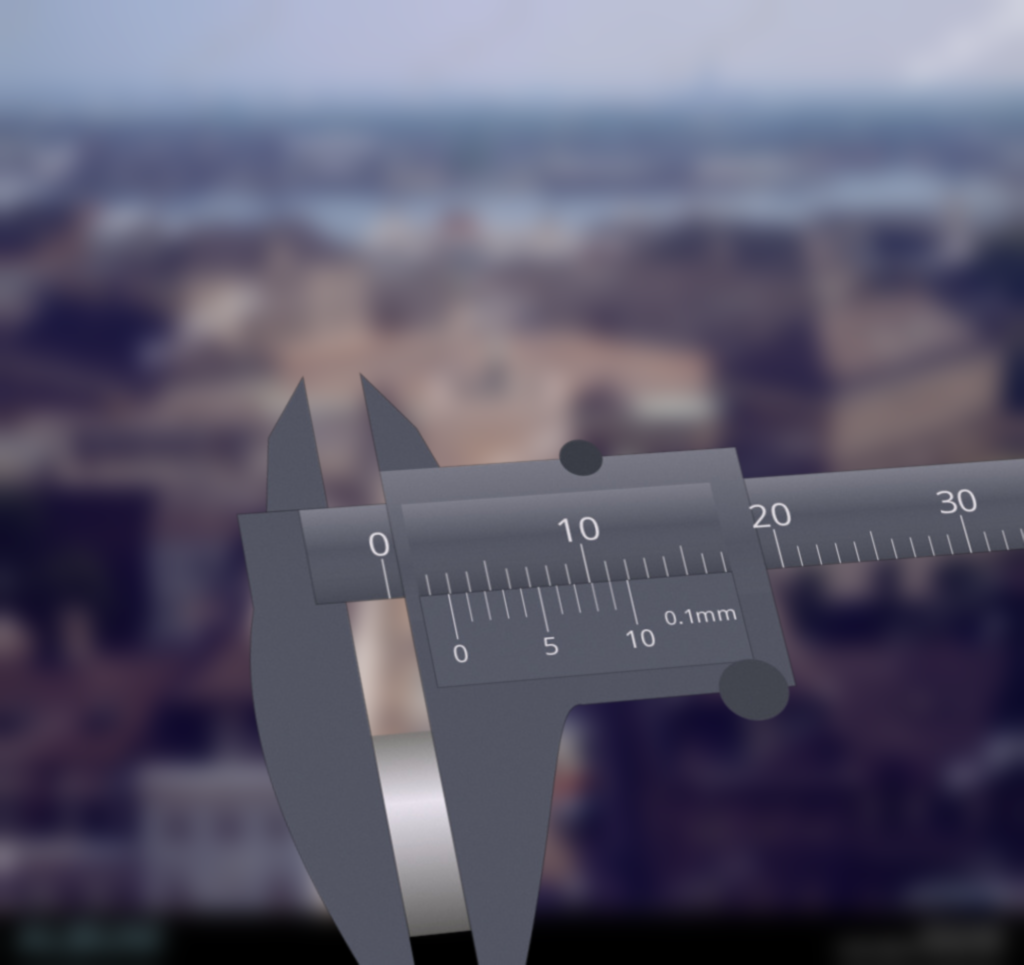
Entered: {"value": 2.9, "unit": "mm"}
